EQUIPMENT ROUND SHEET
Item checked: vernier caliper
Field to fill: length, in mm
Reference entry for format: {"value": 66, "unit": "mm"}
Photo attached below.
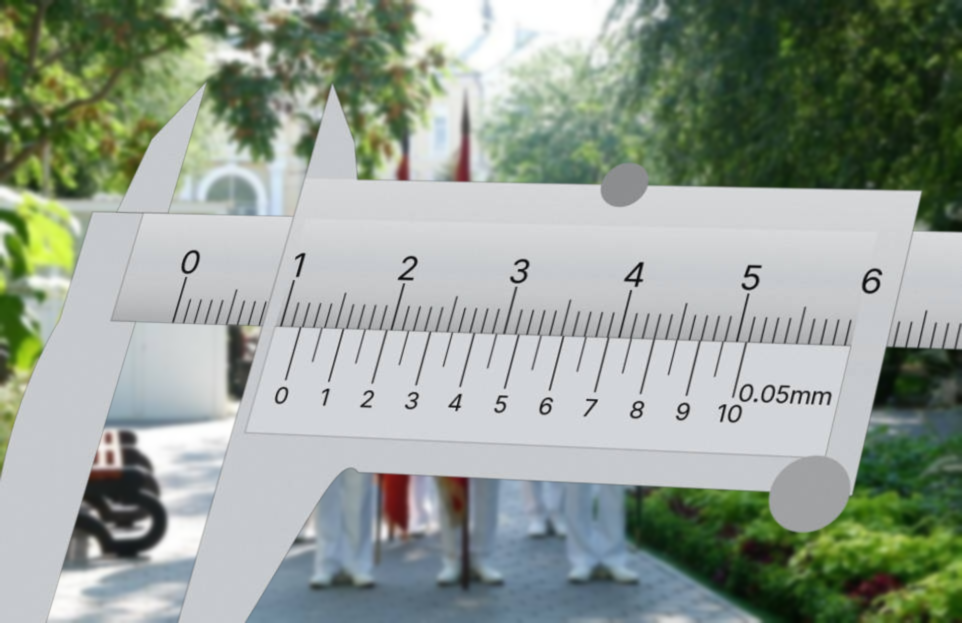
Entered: {"value": 11.8, "unit": "mm"}
